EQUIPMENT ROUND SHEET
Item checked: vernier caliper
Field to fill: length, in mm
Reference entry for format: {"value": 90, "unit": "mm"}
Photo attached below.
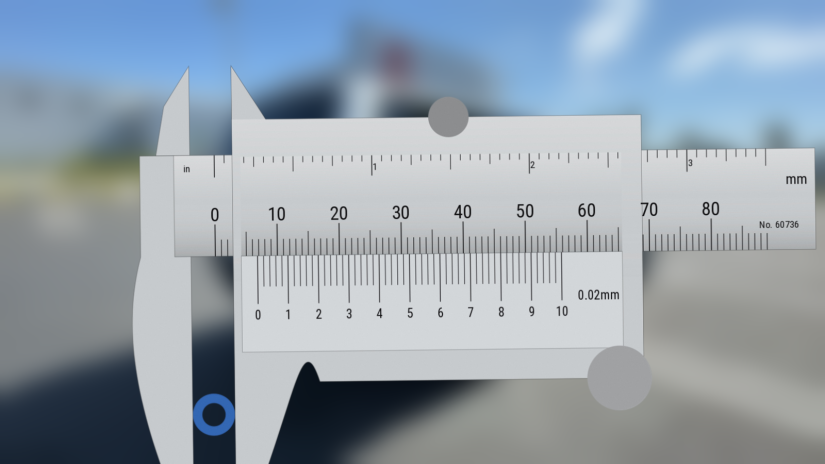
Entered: {"value": 6.8, "unit": "mm"}
